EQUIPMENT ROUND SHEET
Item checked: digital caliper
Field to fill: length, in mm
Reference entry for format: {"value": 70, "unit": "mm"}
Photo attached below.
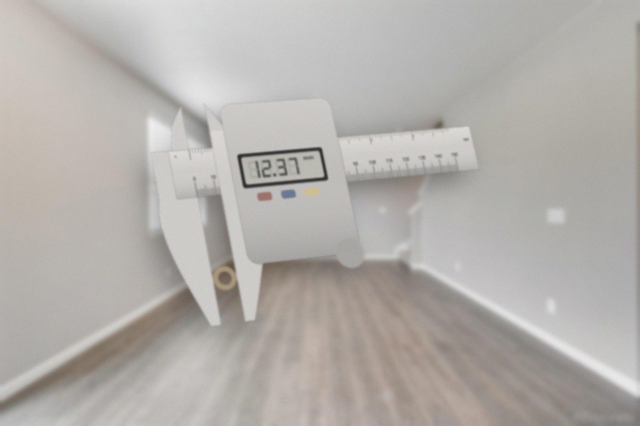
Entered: {"value": 12.37, "unit": "mm"}
